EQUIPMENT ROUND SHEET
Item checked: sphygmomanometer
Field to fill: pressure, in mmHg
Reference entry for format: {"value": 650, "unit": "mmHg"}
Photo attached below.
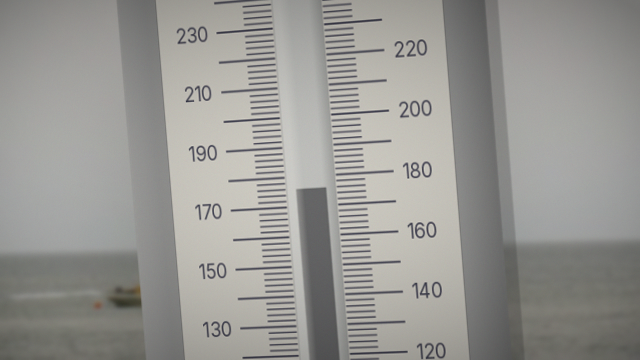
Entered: {"value": 176, "unit": "mmHg"}
